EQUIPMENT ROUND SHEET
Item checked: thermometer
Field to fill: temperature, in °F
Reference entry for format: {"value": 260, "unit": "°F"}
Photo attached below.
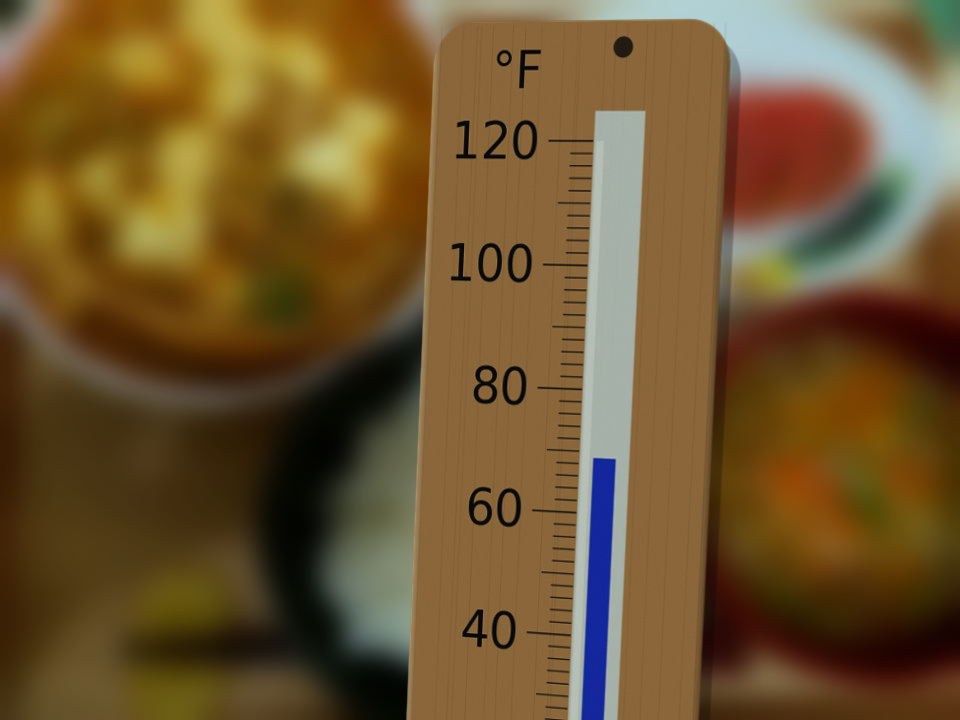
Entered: {"value": 69, "unit": "°F"}
